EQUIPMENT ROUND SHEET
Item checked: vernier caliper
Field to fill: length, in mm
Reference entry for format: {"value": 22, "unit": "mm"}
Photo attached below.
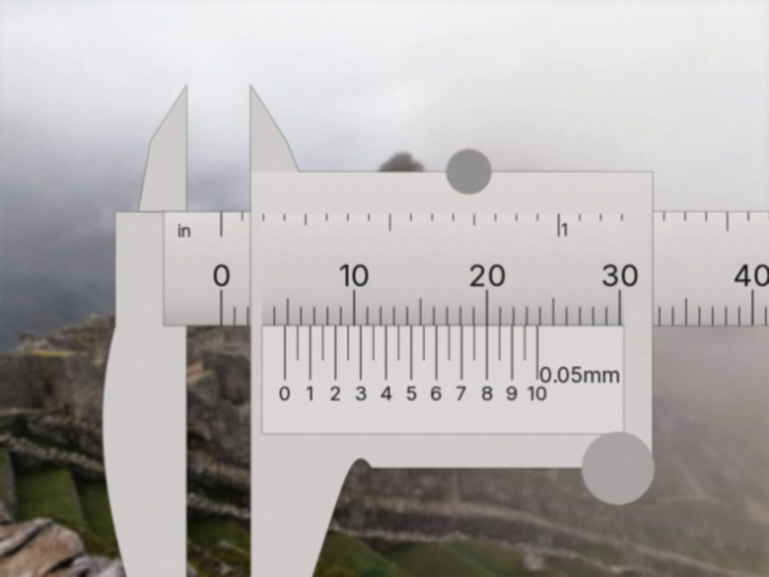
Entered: {"value": 4.8, "unit": "mm"}
